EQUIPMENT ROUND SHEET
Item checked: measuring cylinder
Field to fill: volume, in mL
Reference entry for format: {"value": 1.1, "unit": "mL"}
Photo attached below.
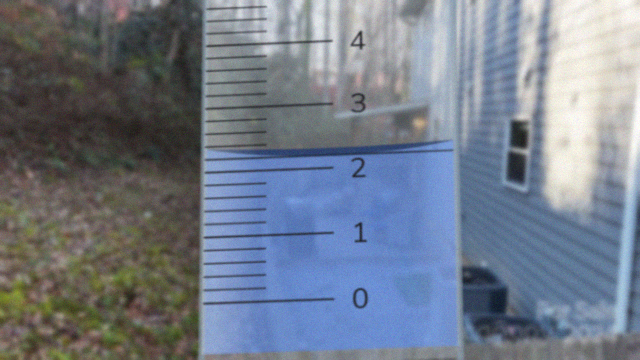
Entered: {"value": 2.2, "unit": "mL"}
